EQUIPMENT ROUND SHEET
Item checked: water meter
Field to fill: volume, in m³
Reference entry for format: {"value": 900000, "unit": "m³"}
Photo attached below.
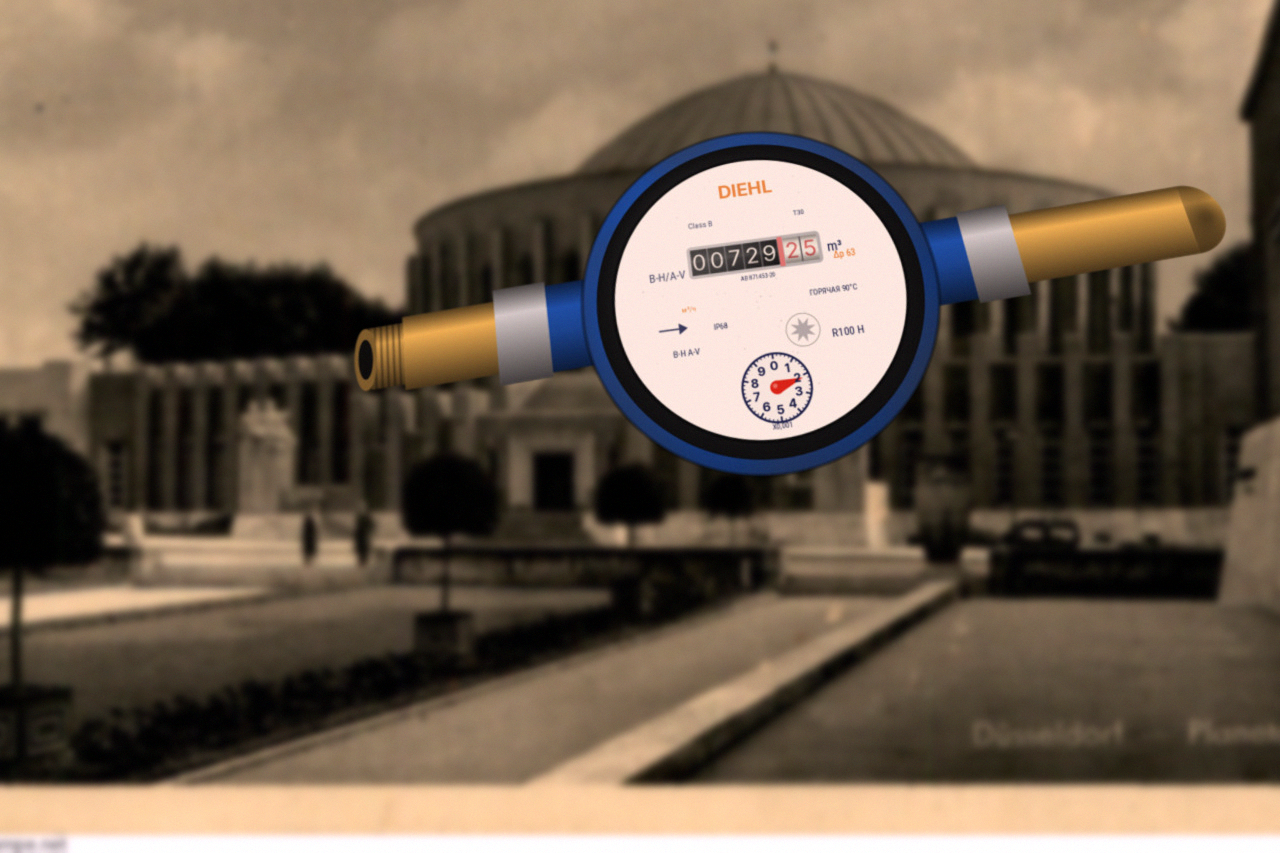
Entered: {"value": 729.252, "unit": "m³"}
